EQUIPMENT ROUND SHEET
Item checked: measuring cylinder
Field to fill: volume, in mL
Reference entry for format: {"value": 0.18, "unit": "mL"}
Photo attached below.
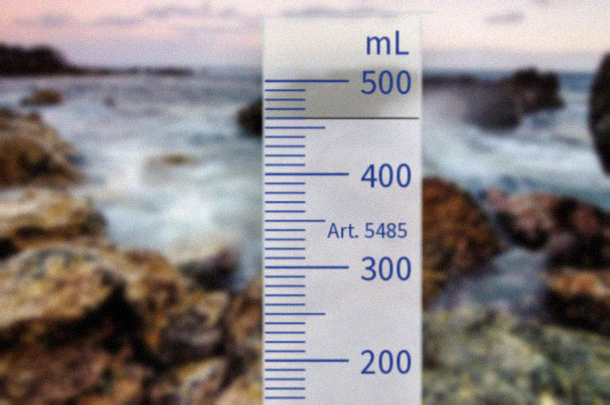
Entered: {"value": 460, "unit": "mL"}
